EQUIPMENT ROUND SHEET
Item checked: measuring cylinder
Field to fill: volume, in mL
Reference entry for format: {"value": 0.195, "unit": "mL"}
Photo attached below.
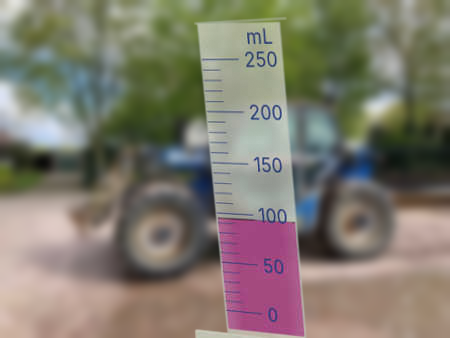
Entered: {"value": 95, "unit": "mL"}
